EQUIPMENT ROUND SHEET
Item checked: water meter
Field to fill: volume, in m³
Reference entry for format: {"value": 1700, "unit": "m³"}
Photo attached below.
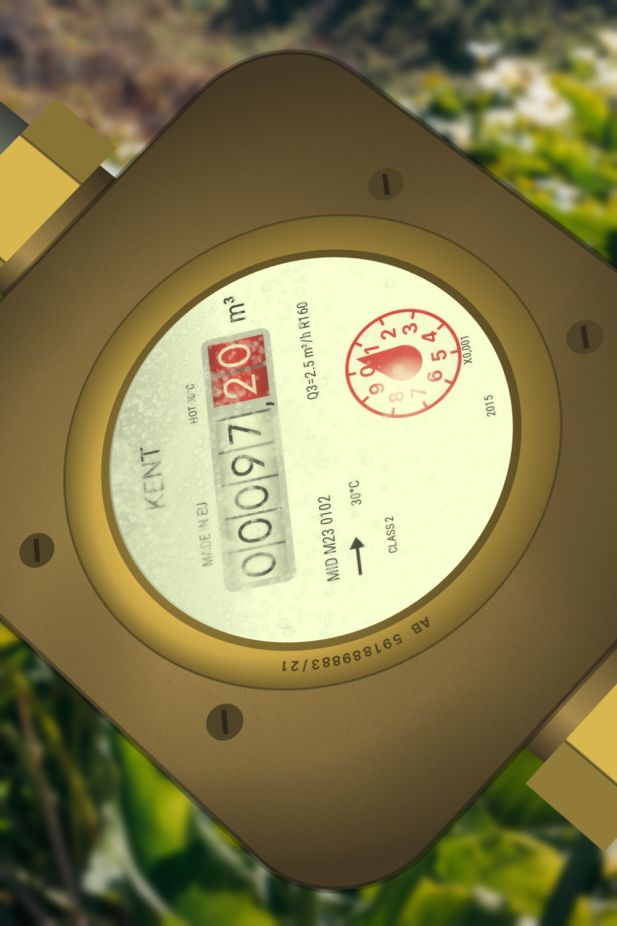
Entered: {"value": 97.200, "unit": "m³"}
